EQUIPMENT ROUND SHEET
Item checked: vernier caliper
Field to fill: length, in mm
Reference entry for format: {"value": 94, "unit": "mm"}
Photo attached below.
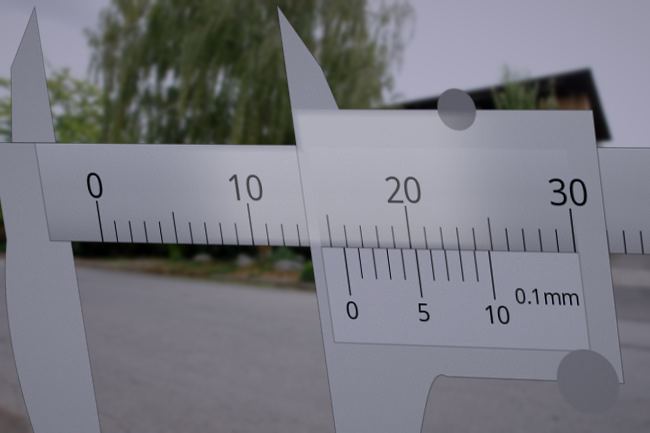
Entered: {"value": 15.8, "unit": "mm"}
